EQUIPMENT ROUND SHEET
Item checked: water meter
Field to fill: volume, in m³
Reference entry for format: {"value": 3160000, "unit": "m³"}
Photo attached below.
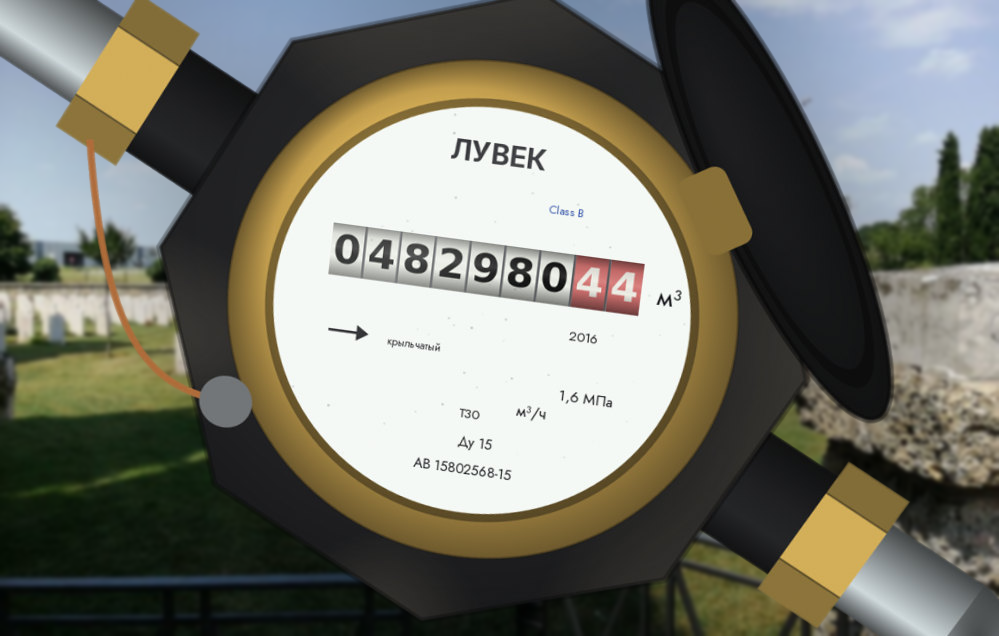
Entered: {"value": 482980.44, "unit": "m³"}
